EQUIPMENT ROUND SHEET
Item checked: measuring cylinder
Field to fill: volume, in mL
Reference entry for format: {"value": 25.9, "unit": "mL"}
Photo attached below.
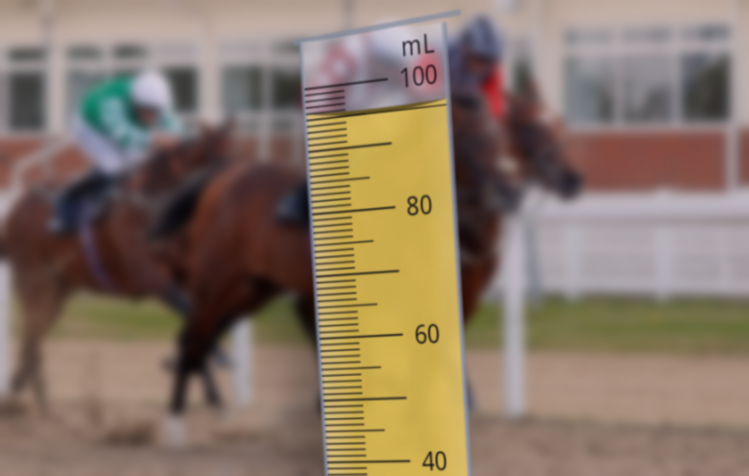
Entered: {"value": 95, "unit": "mL"}
